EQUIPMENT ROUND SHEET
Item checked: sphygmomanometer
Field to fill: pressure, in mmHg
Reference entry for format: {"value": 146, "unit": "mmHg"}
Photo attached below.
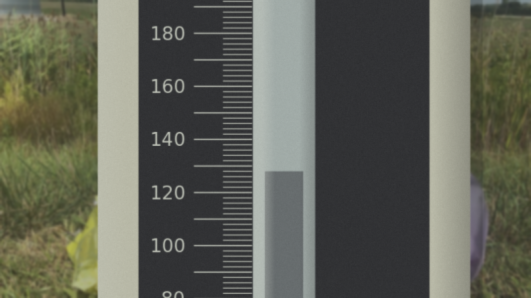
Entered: {"value": 128, "unit": "mmHg"}
